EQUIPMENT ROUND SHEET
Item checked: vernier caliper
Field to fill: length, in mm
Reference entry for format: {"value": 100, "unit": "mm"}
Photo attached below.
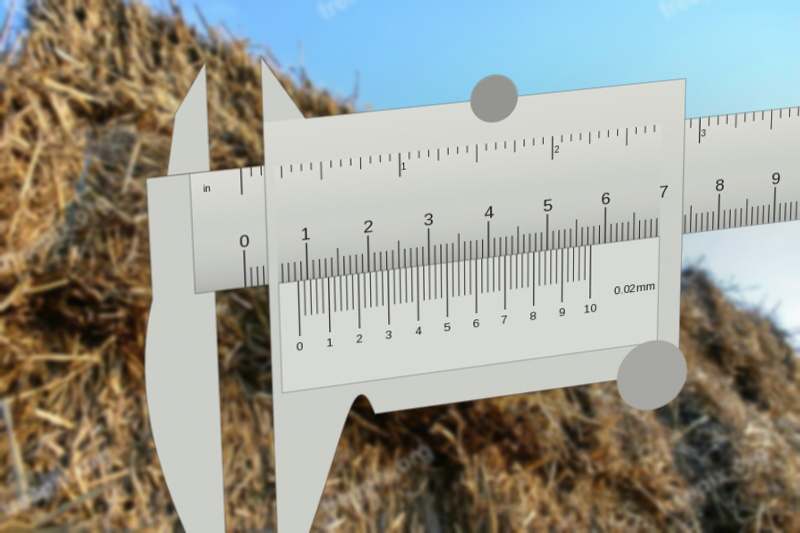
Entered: {"value": 8.5, "unit": "mm"}
